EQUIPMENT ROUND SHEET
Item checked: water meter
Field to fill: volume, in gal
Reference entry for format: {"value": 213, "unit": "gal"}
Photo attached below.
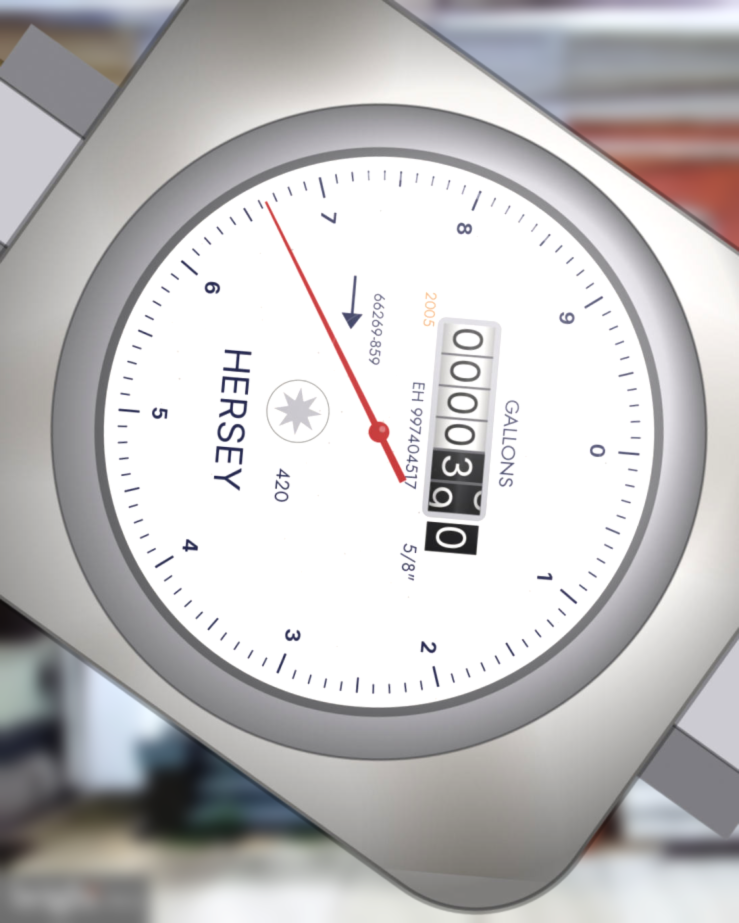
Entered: {"value": 386.6, "unit": "gal"}
